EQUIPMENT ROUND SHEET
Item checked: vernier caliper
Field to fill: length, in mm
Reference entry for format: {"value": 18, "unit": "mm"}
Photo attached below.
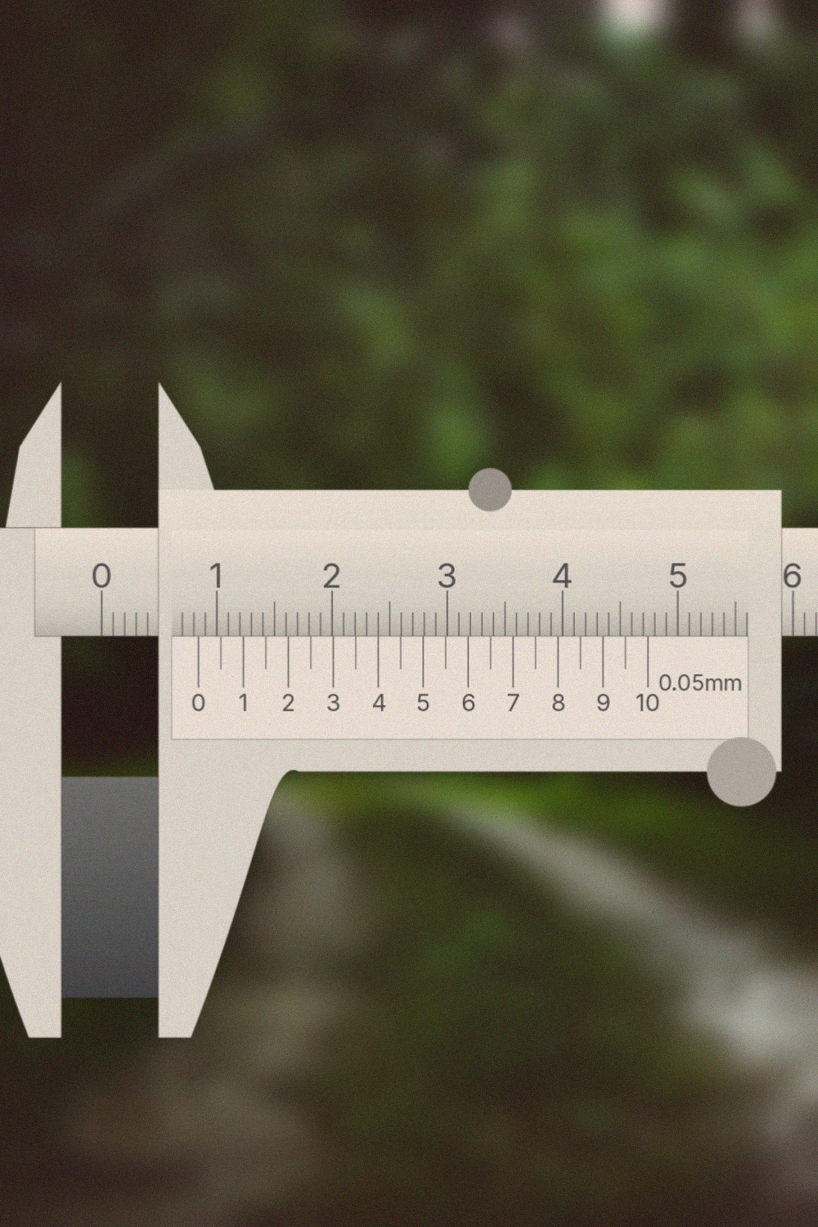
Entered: {"value": 8.4, "unit": "mm"}
